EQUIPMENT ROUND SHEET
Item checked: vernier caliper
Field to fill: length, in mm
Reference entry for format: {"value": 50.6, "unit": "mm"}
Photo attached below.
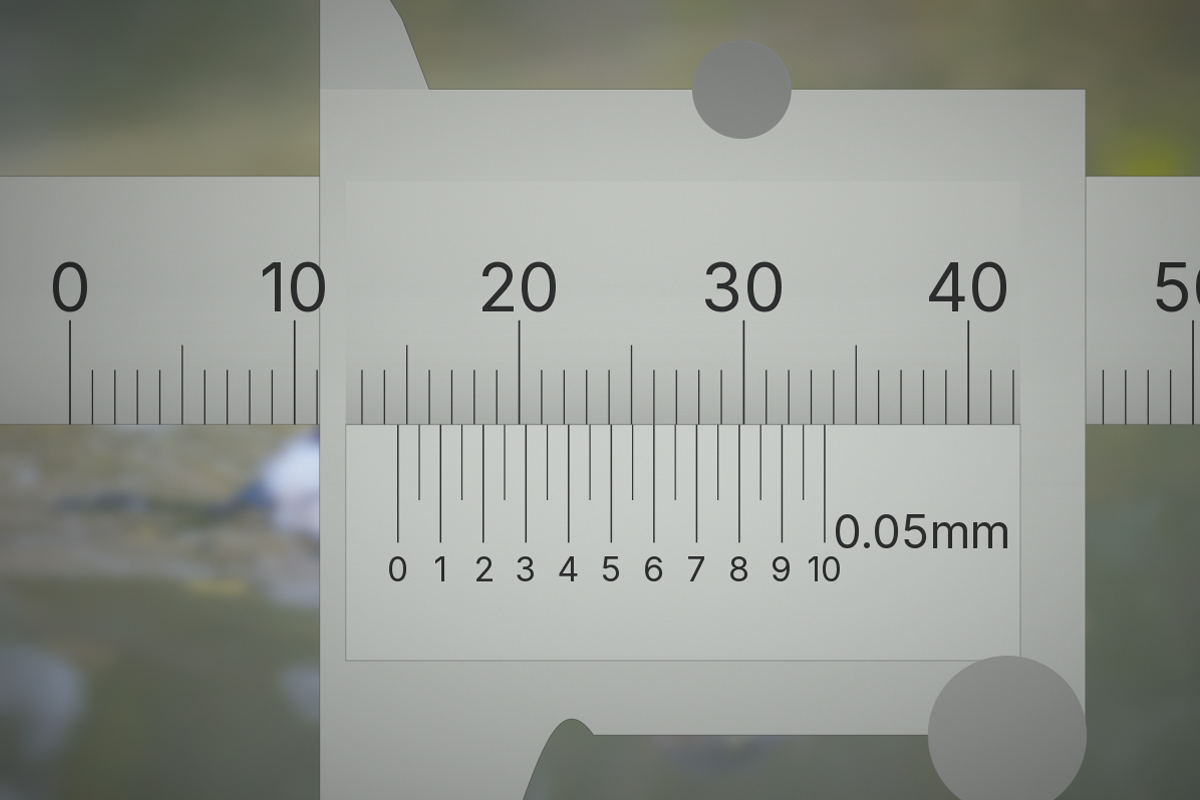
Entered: {"value": 14.6, "unit": "mm"}
